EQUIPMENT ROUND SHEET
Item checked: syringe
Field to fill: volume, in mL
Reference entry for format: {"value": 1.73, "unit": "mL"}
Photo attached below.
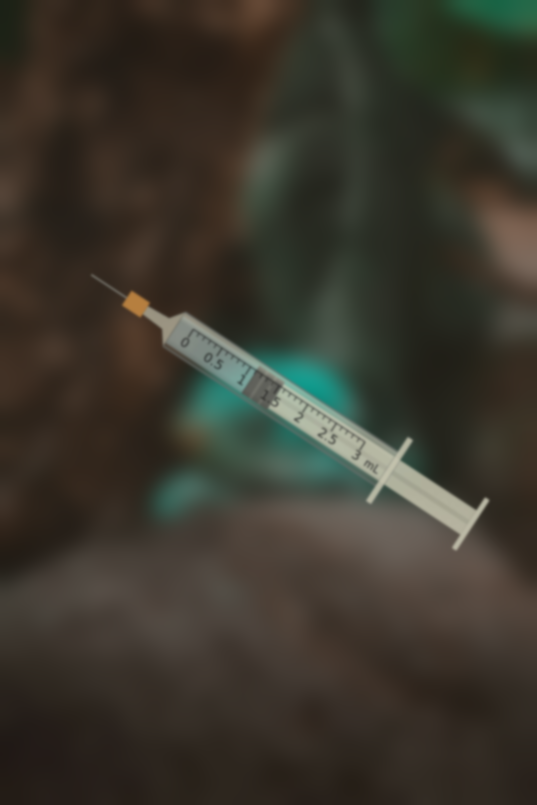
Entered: {"value": 1.1, "unit": "mL"}
